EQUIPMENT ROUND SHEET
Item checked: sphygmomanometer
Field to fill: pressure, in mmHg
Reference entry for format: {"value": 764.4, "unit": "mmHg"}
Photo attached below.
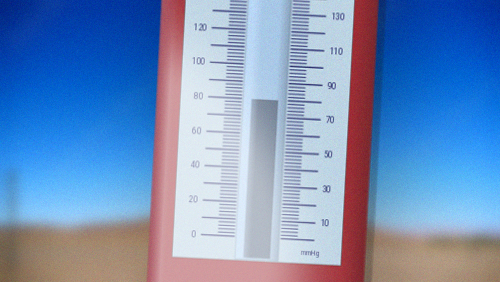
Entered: {"value": 80, "unit": "mmHg"}
